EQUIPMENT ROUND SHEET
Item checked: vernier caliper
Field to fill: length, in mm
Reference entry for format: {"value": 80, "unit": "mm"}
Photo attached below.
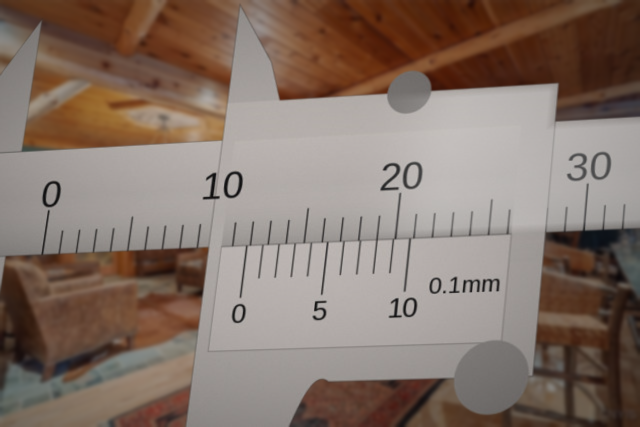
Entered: {"value": 11.8, "unit": "mm"}
